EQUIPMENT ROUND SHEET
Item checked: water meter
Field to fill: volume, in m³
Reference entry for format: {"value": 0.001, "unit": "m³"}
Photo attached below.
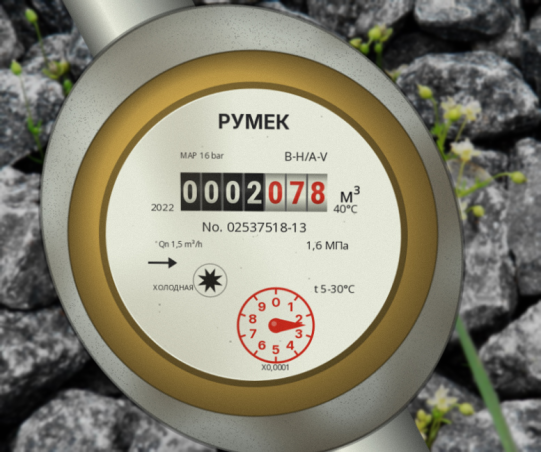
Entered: {"value": 2.0782, "unit": "m³"}
